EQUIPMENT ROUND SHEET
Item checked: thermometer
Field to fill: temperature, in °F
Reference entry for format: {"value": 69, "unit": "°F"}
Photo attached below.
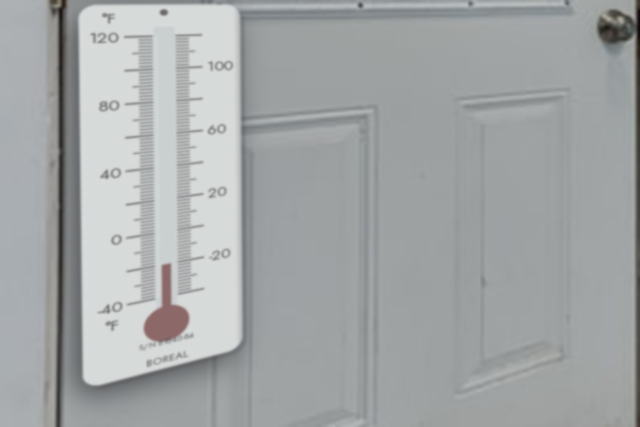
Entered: {"value": -20, "unit": "°F"}
